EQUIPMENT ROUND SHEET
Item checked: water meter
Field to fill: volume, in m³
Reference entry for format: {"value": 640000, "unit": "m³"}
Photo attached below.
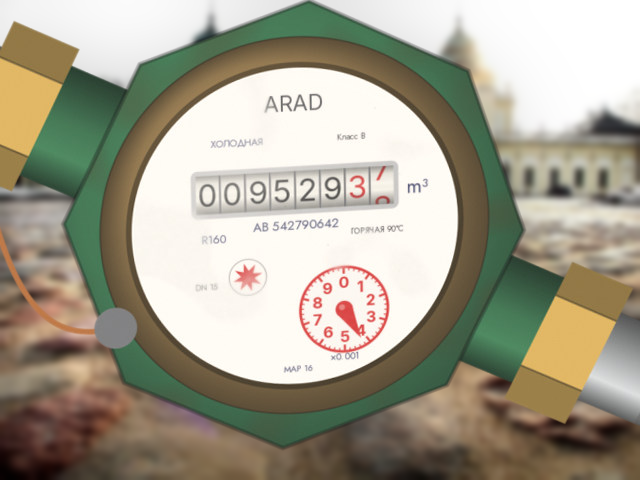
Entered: {"value": 9529.374, "unit": "m³"}
